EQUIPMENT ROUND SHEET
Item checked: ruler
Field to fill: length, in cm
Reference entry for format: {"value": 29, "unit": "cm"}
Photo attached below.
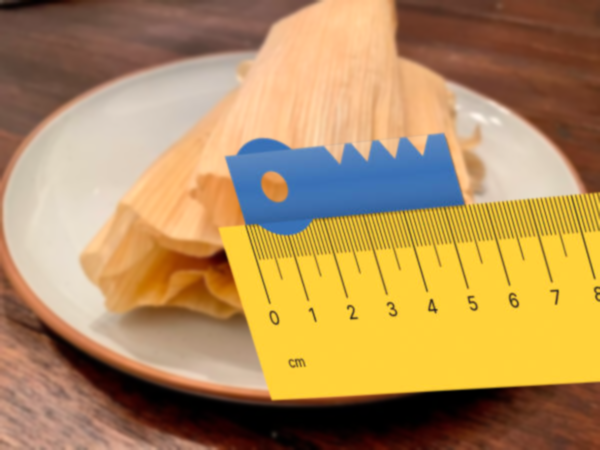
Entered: {"value": 5.5, "unit": "cm"}
